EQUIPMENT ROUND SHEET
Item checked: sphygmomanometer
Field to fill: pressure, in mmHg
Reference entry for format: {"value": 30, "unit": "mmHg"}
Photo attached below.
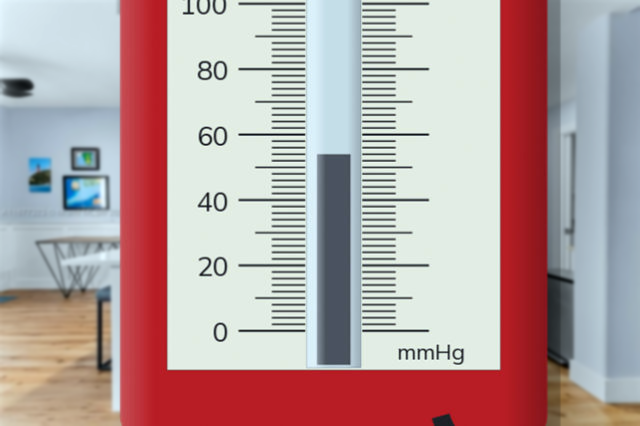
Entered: {"value": 54, "unit": "mmHg"}
